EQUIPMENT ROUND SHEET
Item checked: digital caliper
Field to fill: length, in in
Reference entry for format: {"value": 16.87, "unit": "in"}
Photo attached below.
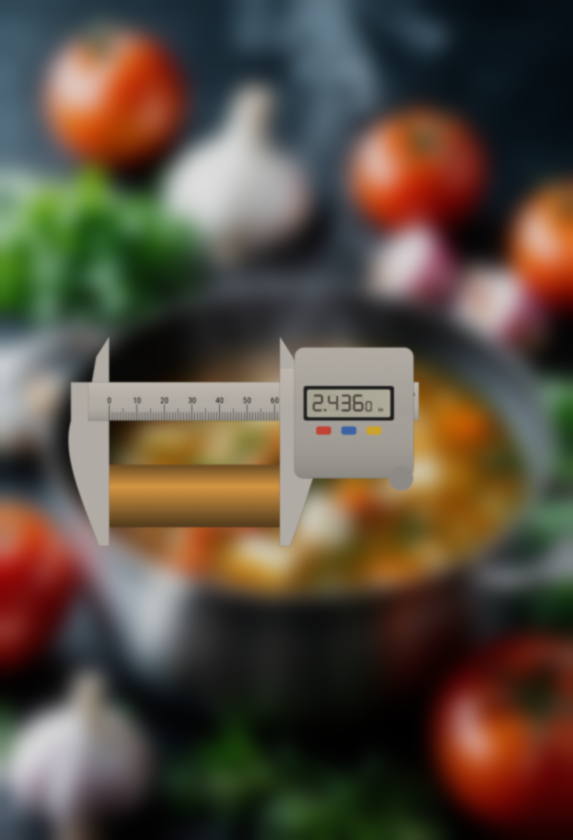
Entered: {"value": 2.4360, "unit": "in"}
